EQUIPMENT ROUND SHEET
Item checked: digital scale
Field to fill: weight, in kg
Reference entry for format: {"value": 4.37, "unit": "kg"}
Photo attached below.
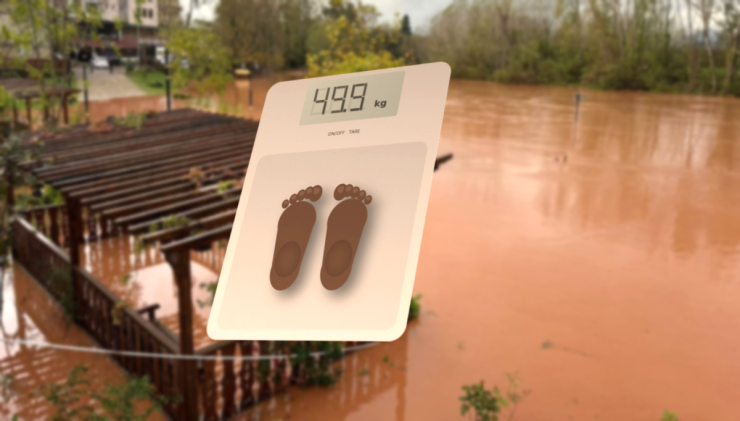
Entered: {"value": 49.9, "unit": "kg"}
